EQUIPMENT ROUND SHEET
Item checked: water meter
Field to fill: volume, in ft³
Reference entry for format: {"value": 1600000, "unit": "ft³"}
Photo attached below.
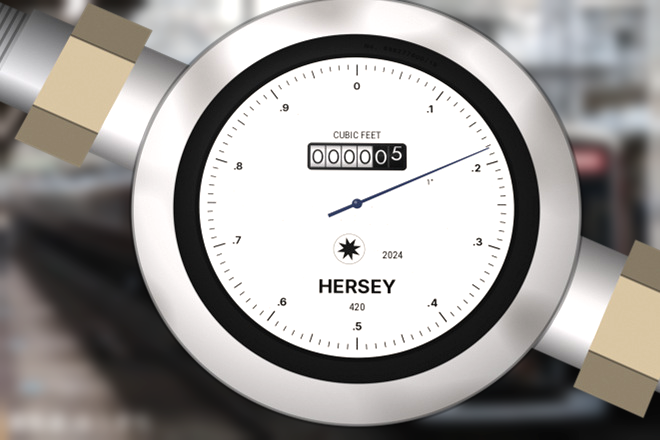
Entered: {"value": 5.18, "unit": "ft³"}
